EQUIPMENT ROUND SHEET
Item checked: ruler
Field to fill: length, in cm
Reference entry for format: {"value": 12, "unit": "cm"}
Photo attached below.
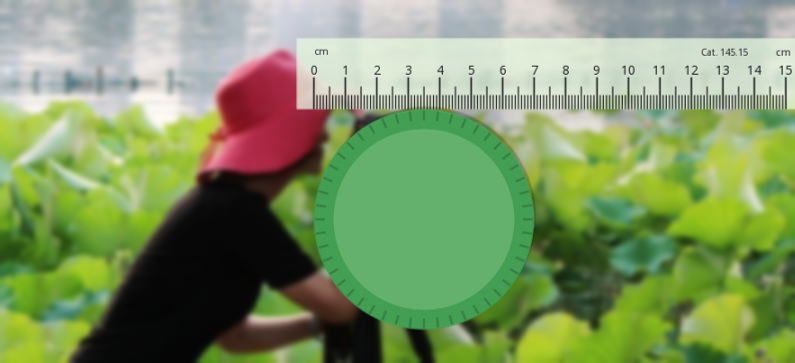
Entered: {"value": 7, "unit": "cm"}
